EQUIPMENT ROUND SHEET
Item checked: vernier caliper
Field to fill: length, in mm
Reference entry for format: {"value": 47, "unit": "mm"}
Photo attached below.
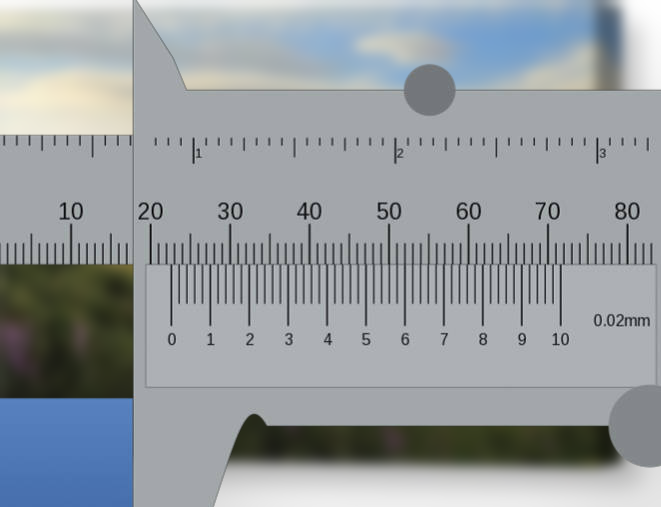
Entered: {"value": 22.6, "unit": "mm"}
